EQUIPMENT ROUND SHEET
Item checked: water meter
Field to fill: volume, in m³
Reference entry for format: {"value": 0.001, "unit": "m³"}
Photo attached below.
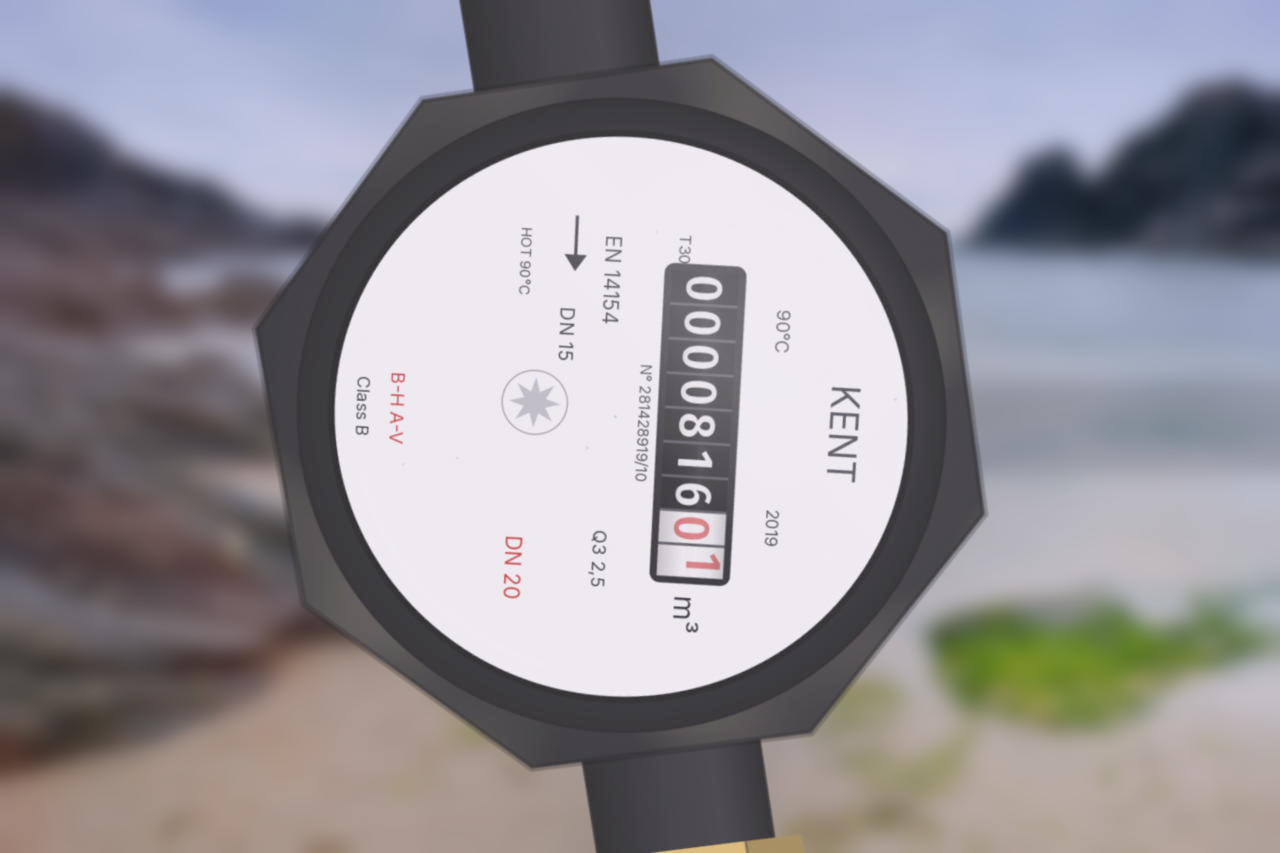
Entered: {"value": 816.01, "unit": "m³"}
